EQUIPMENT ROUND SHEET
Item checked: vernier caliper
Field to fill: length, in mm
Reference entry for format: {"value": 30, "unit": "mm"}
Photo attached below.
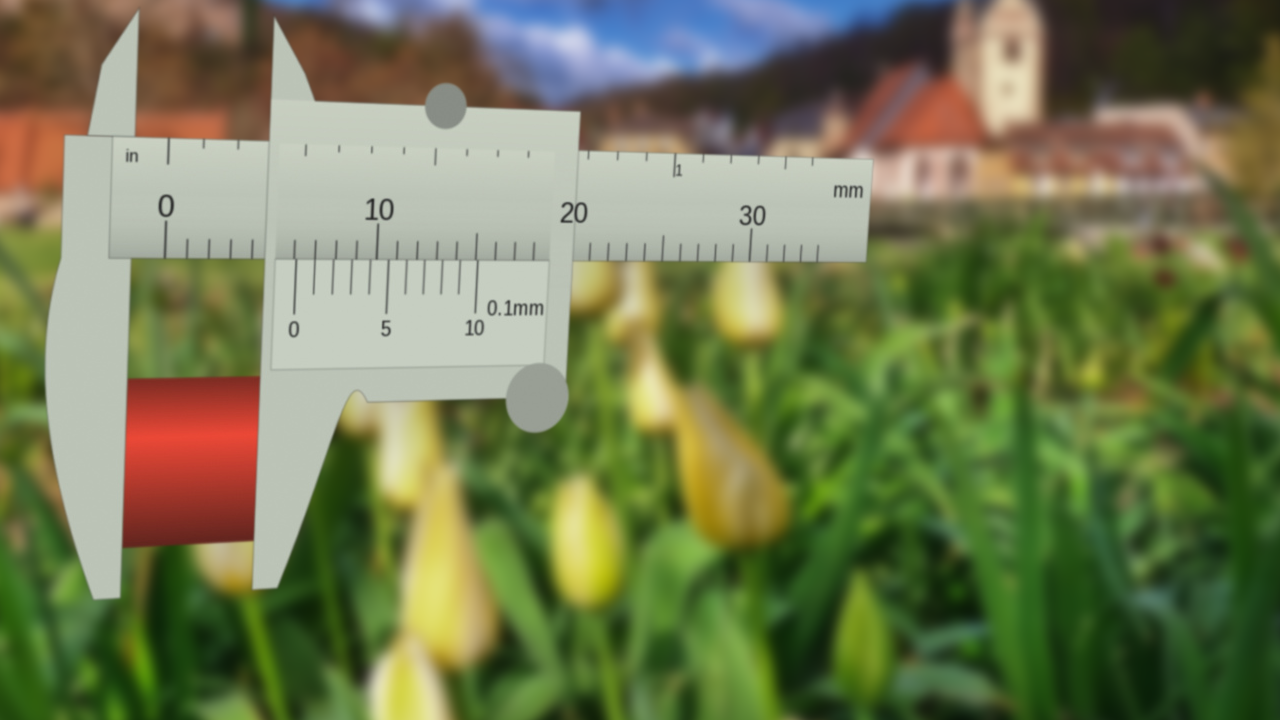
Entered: {"value": 6.1, "unit": "mm"}
